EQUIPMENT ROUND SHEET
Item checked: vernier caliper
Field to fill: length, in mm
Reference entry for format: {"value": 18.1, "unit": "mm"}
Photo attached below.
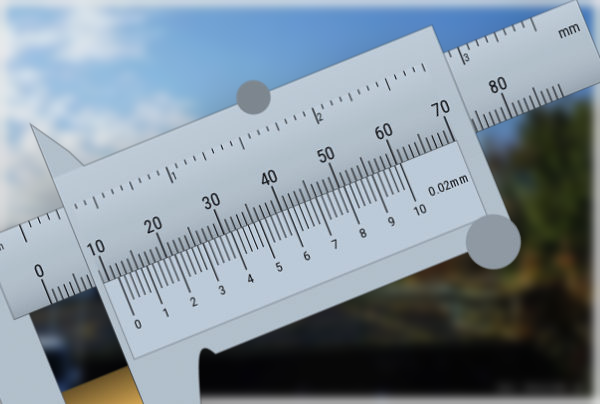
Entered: {"value": 11.6, "unit": "mm"}
